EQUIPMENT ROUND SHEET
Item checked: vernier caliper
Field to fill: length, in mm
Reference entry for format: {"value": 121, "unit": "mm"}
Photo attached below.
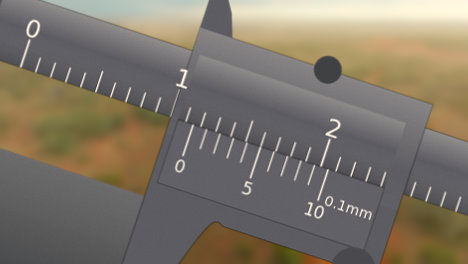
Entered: {"value": 11.5, "unit": "mm"}
